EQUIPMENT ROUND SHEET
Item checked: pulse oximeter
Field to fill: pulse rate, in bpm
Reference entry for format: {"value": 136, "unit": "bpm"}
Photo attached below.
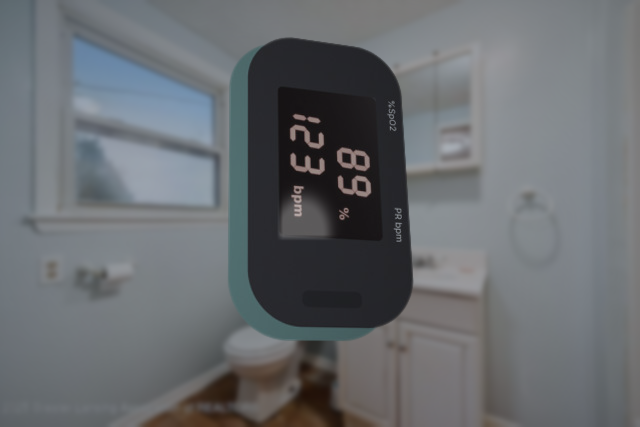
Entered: {"value": 123, "unit": "bpm"}
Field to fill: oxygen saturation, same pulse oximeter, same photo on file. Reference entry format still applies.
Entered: {"value": 89, "unit": "%"}
